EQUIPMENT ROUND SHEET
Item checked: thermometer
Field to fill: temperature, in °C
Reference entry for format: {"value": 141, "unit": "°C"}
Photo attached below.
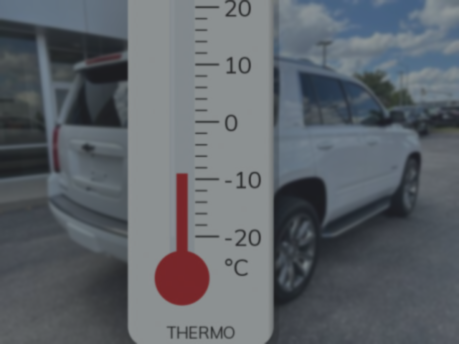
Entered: {"value": -9, "unit": "°C"}
